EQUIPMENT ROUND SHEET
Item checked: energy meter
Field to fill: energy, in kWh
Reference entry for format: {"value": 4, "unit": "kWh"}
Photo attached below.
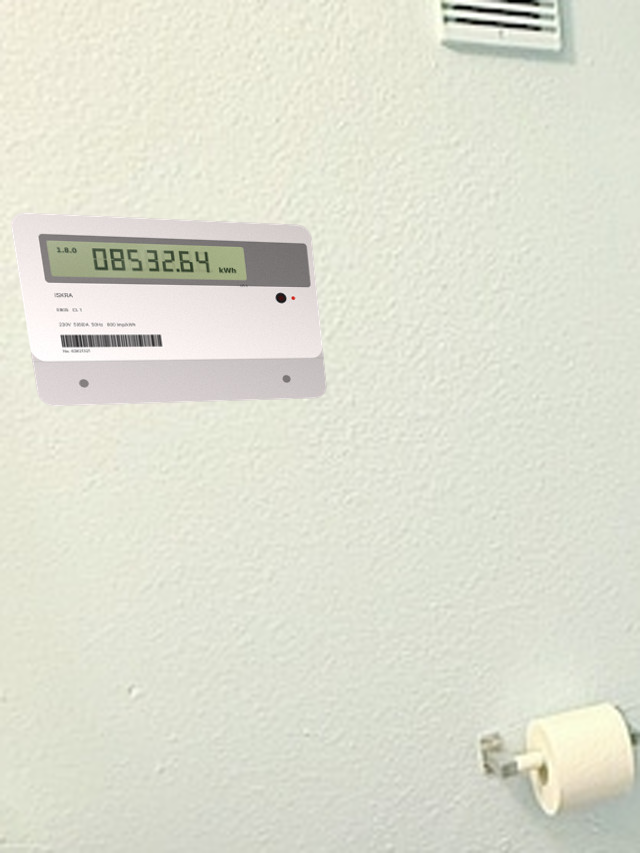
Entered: {"value": 8532.64, "unit": "kWh"}
